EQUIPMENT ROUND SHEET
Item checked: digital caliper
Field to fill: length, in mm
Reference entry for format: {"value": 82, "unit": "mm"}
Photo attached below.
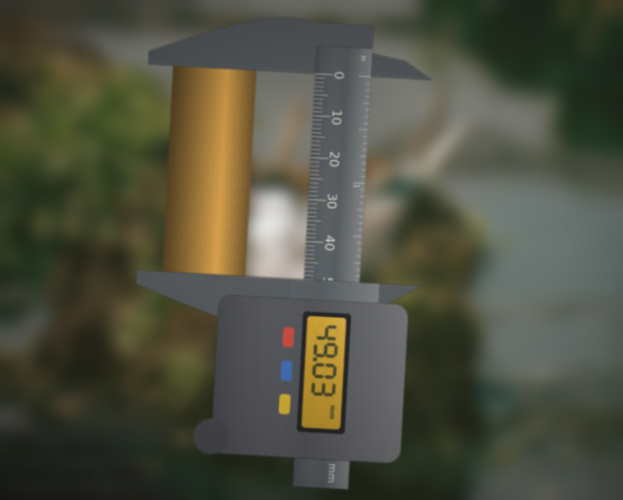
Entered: {"value": 49.03, "unit": "mm"}
